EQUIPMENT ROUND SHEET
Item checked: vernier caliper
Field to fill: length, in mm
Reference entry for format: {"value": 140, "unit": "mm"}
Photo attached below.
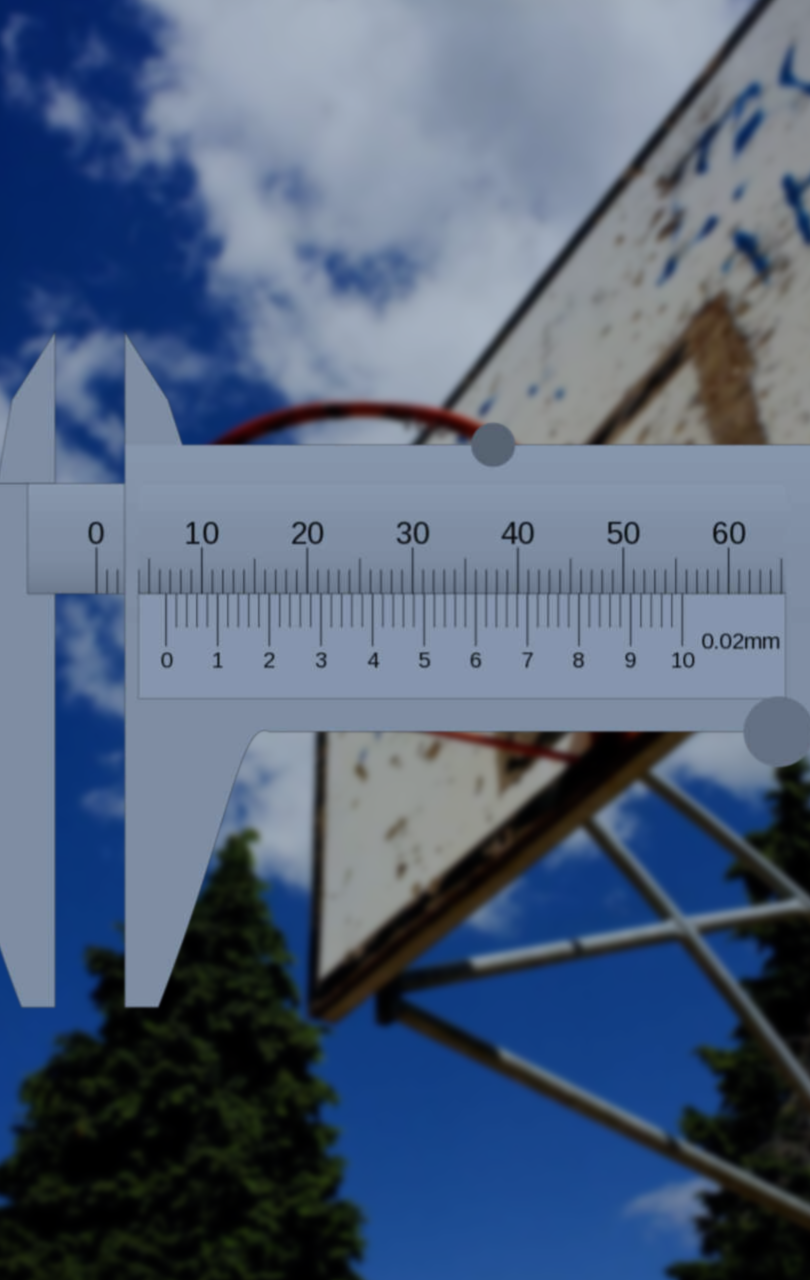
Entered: {"value": 6.6, "unit": "mm"}
